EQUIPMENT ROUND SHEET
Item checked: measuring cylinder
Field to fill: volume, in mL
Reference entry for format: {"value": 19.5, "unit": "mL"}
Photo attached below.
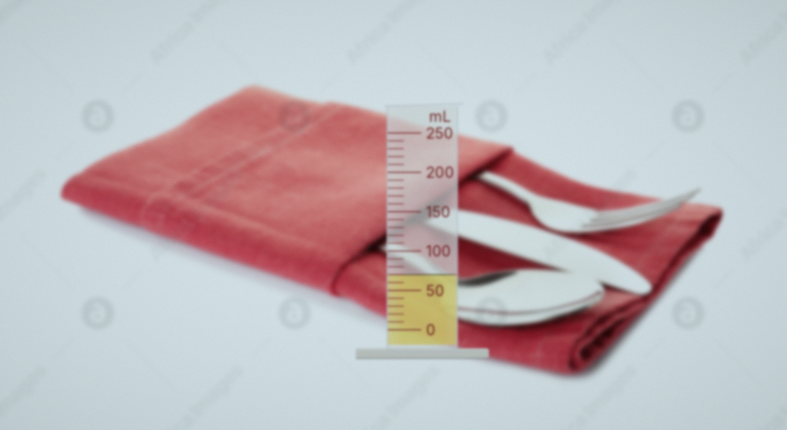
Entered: {"value": 70, "unit": "mL"}
